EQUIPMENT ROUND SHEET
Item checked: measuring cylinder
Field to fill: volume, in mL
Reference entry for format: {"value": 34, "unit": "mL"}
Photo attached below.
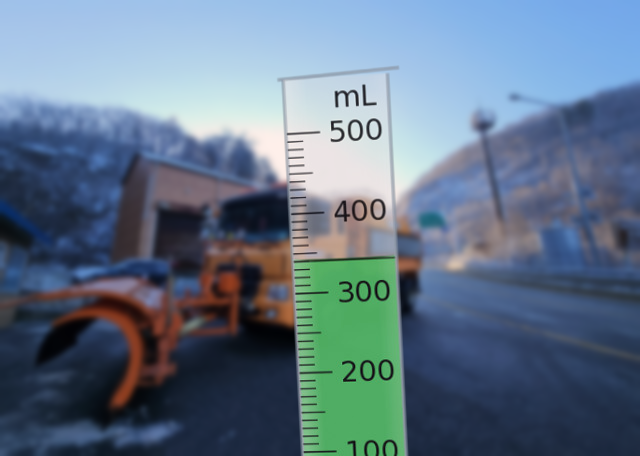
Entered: {"value": 340, "unit": "mL"}
